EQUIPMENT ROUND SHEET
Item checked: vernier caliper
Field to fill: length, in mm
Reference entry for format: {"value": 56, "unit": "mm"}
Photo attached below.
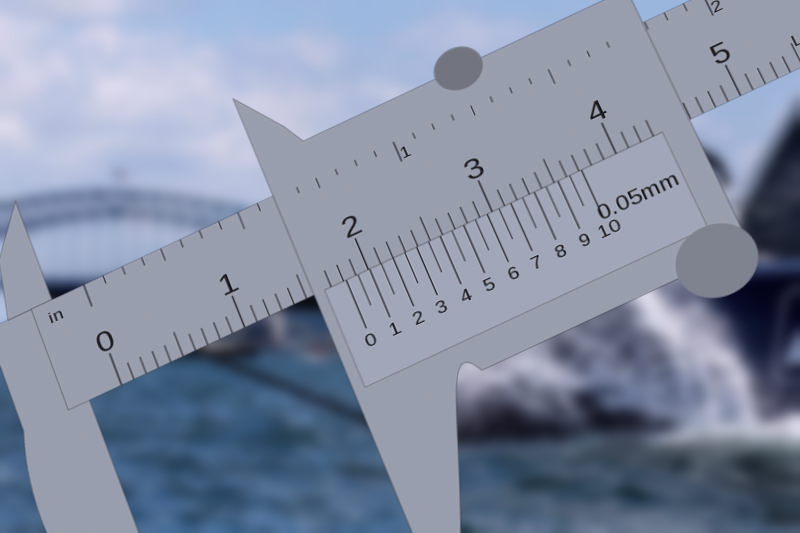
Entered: {"value": 18.2, "unit": "mm"}
